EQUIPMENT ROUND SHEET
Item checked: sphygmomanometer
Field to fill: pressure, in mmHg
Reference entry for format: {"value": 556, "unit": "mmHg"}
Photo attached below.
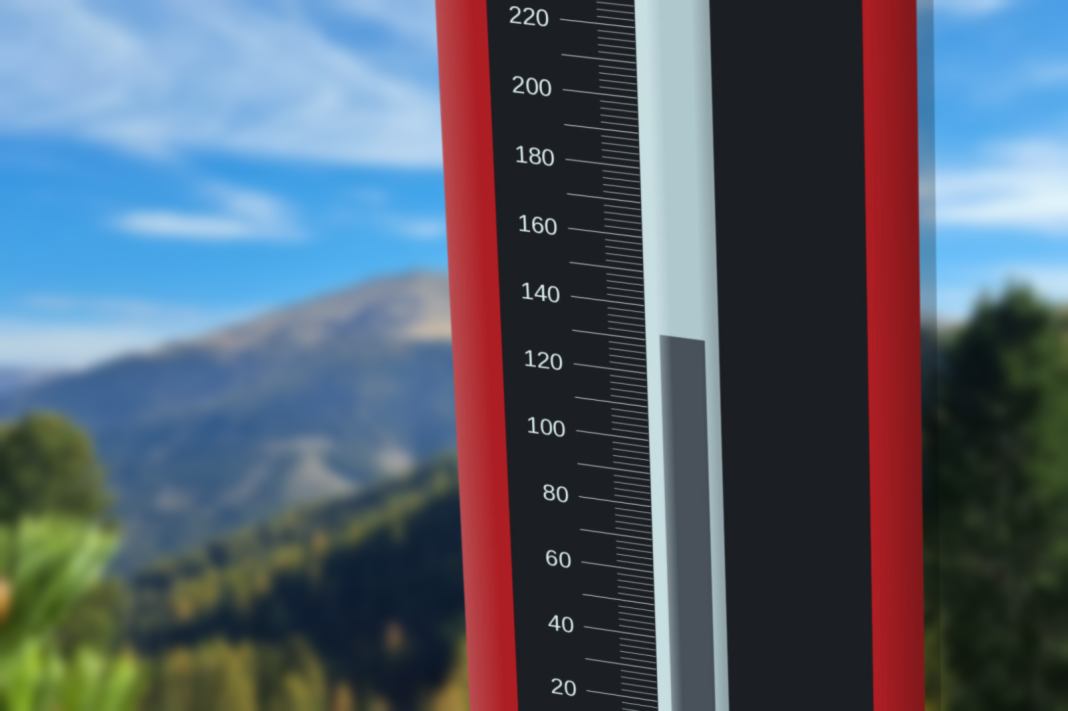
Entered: {"value": 132, "unit": "mmHg"}
